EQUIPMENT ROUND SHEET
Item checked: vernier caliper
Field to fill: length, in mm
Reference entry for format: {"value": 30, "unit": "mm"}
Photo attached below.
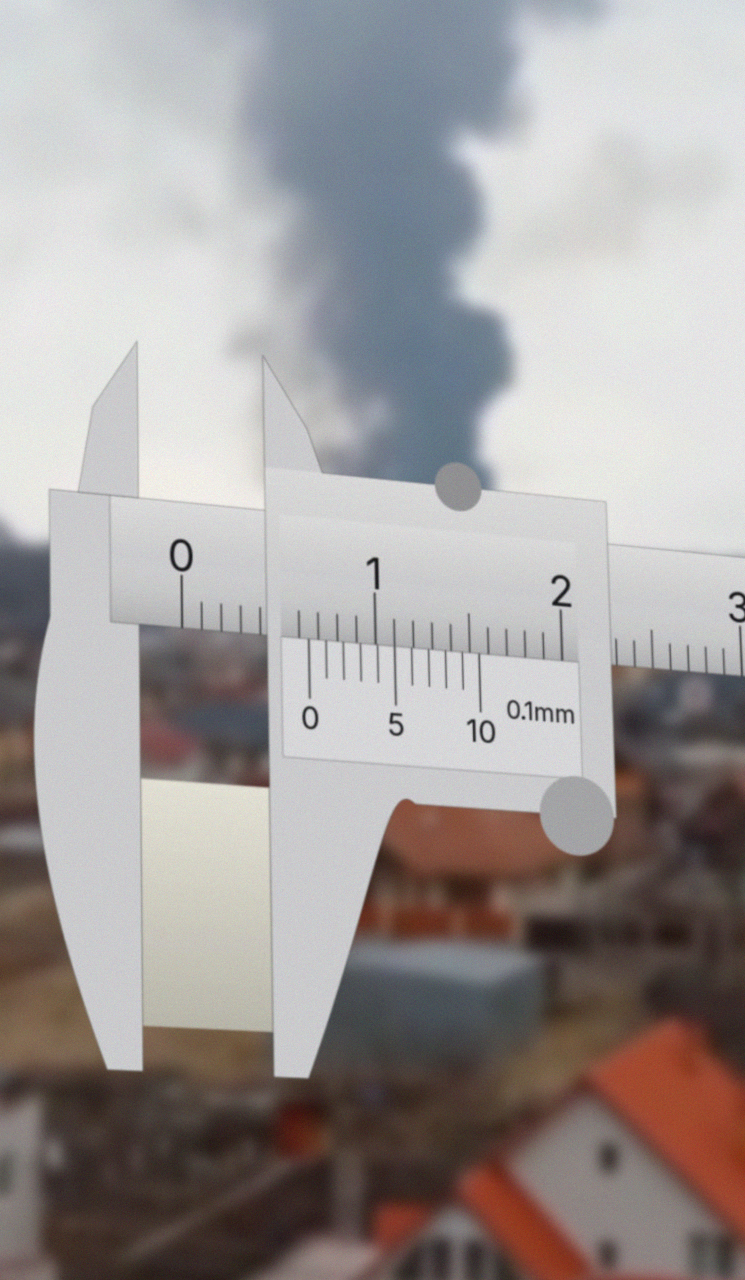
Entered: {"value": 6.5, "unit": "mm"}
